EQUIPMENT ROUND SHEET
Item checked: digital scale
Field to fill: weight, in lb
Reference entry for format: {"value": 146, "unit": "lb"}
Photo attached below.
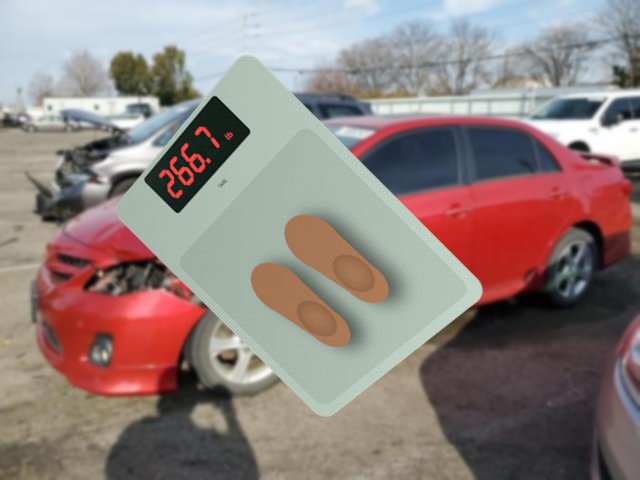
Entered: {"value": 266.7, "unit": "lb"}
